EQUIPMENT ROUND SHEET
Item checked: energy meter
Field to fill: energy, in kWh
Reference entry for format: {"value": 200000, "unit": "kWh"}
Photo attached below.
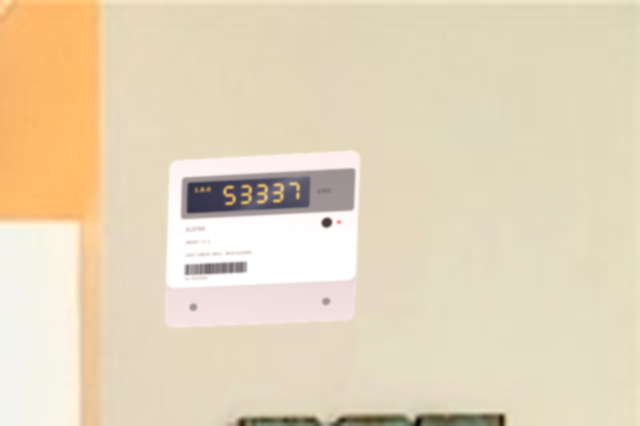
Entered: {"value": 53337, "unit": "kWh"}
